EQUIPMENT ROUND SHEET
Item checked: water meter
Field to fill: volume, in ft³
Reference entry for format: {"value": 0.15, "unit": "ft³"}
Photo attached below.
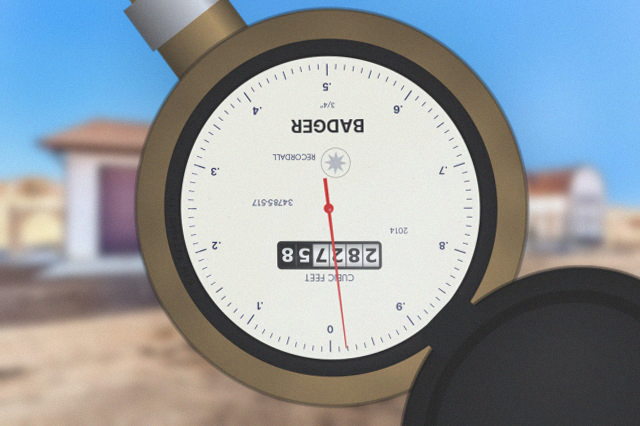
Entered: {"value": 282757.98, "unit": "ft³"}
